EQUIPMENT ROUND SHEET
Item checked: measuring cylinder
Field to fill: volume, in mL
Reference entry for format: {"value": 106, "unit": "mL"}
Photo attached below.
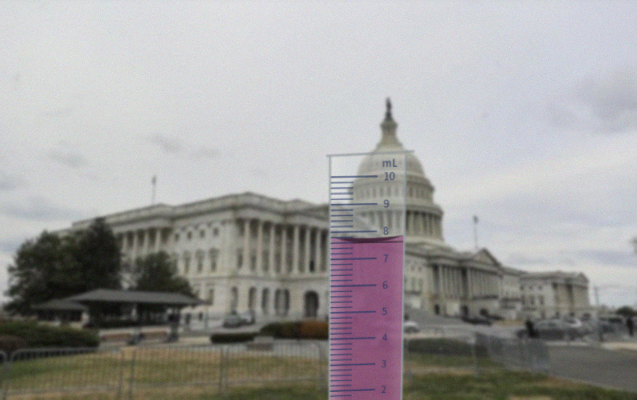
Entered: {"value": 7.6, "unit": "mL"}
